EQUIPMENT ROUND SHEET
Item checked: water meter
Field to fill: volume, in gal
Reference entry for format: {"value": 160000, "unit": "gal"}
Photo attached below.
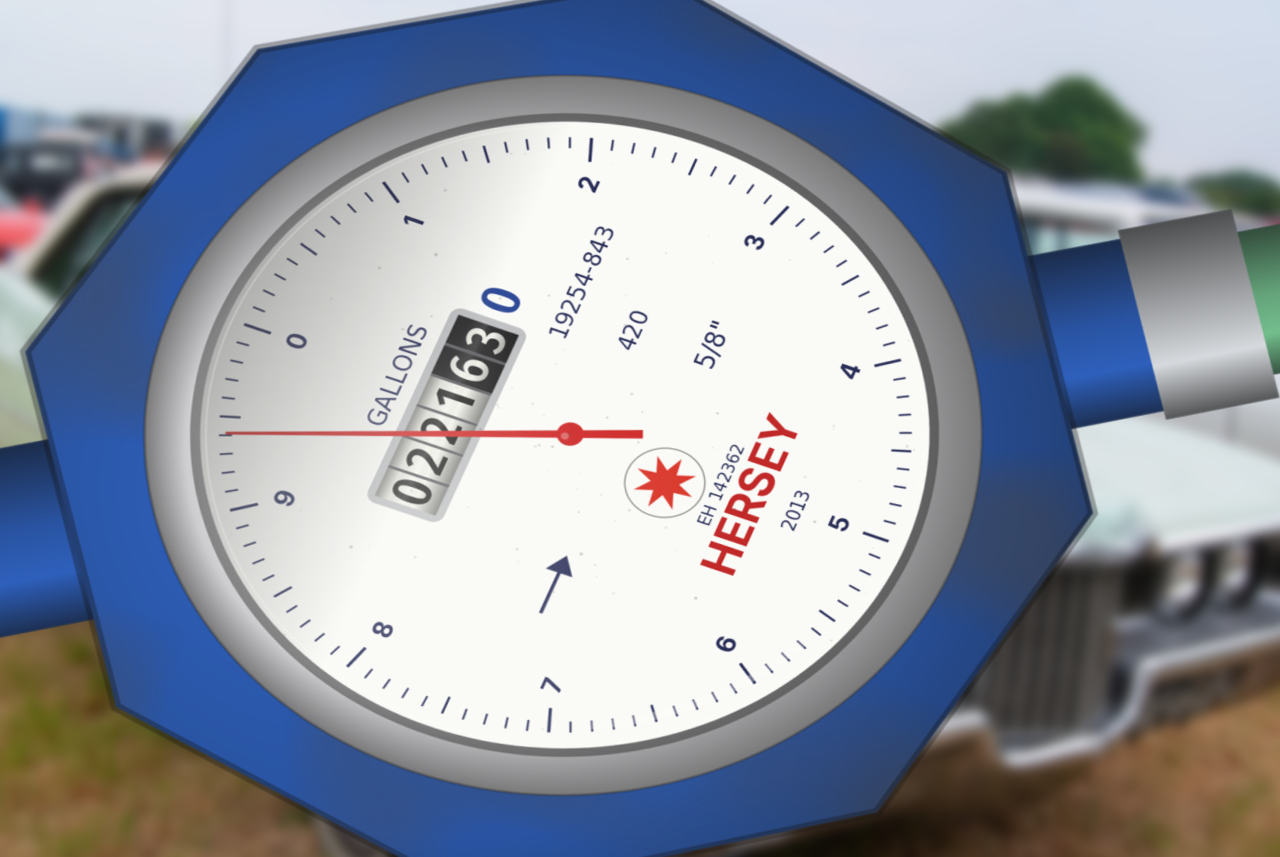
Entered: {"value": 221629.4, "unit": "gal"}
